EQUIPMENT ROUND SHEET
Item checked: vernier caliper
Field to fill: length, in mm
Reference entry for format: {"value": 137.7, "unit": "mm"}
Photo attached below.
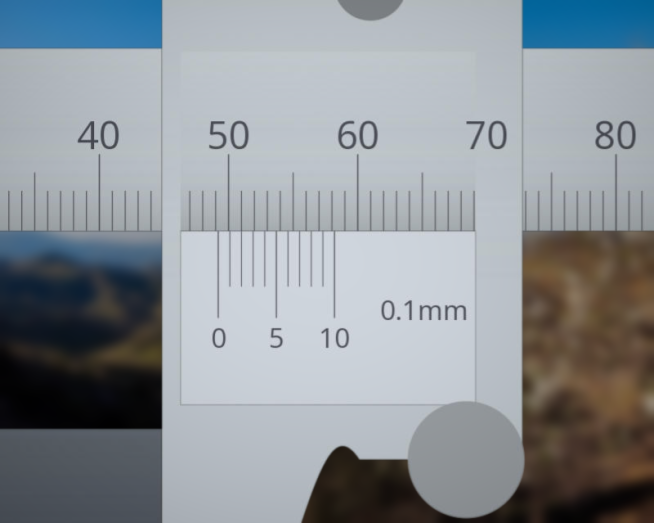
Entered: {"value": 49.2, "unit": "mm"}
